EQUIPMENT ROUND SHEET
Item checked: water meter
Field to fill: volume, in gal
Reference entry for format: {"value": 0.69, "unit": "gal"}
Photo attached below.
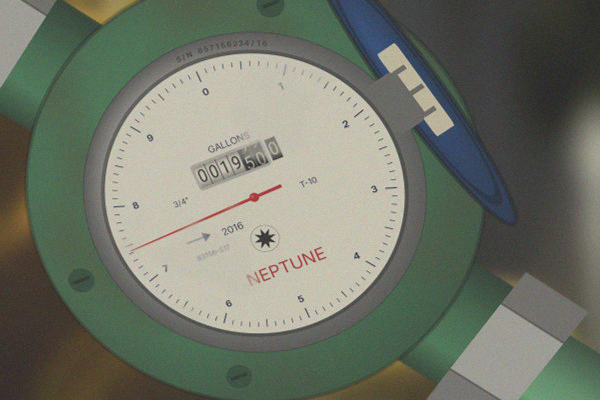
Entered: {"value": 19497.4, "unit": "gal"}
